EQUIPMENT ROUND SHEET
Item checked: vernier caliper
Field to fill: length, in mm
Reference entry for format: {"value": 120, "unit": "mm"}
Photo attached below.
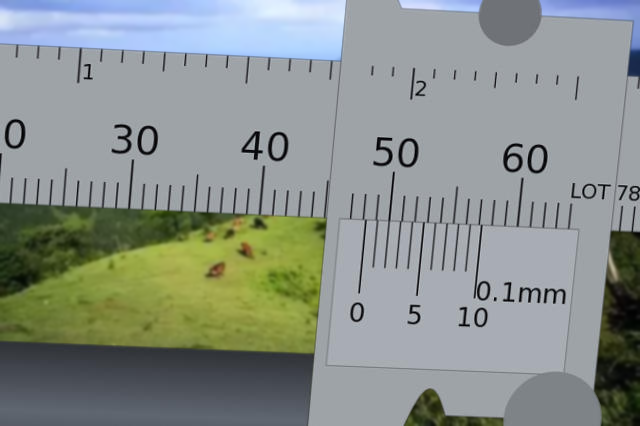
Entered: {"value": 48.2, "unit": "mm"}
